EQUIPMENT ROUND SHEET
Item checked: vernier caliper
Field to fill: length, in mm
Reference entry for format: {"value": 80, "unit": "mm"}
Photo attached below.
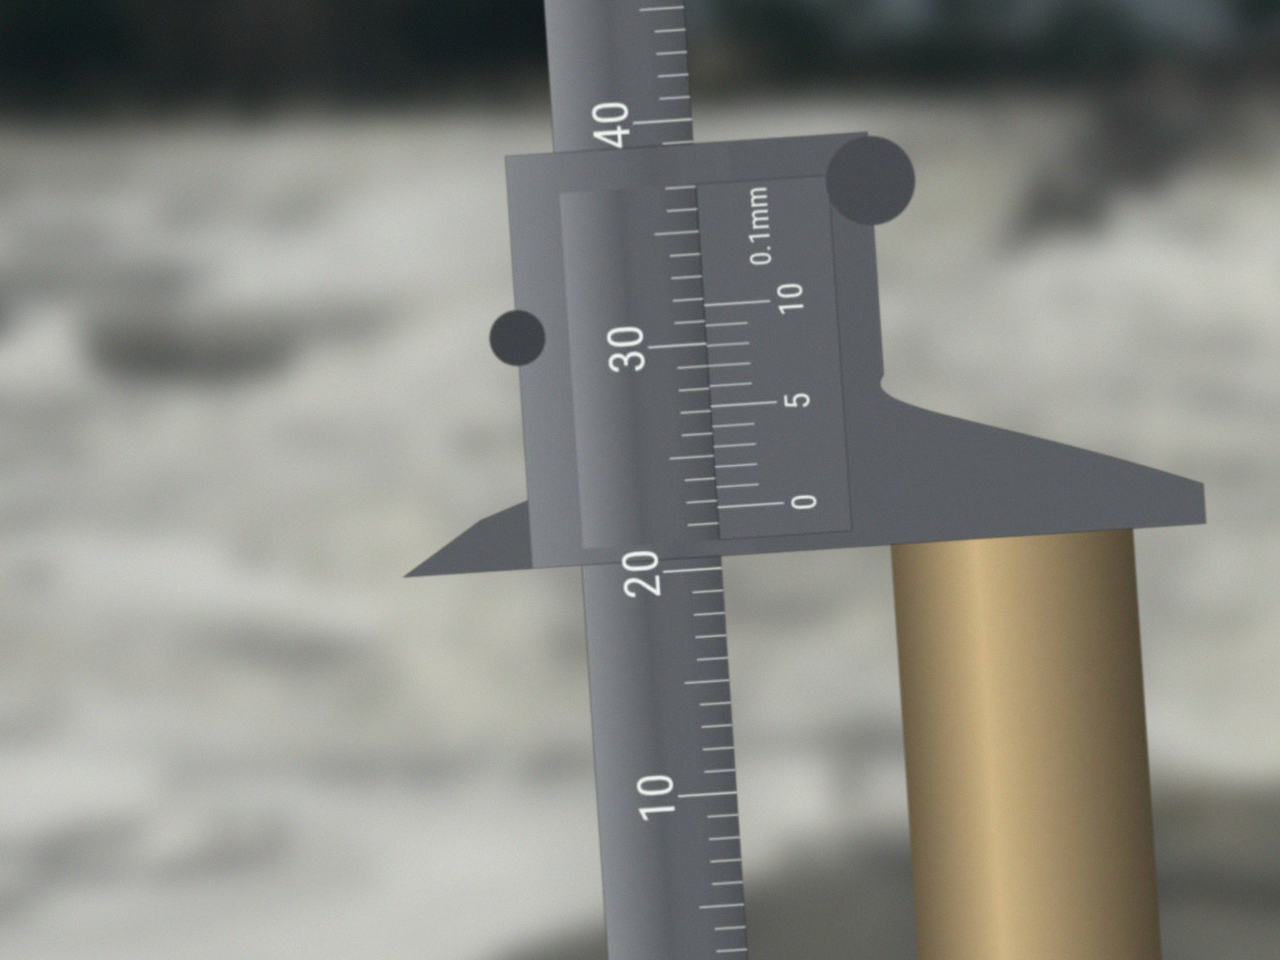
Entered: {"value": 22.7, "unit": "mm"}
